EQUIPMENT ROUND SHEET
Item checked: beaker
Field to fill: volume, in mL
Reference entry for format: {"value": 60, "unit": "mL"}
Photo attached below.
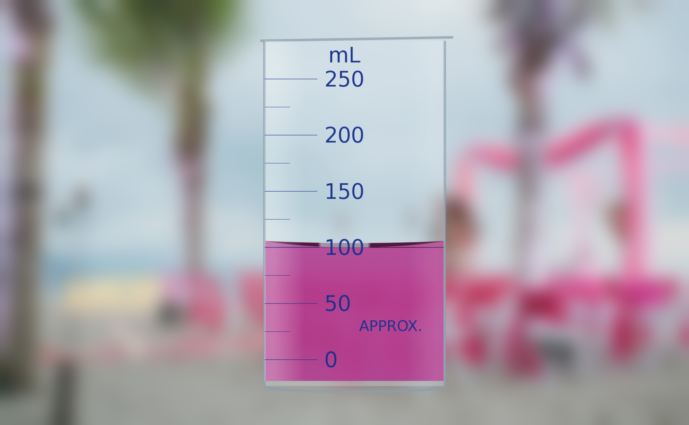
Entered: {"value": 100, "unit": "mL"}
